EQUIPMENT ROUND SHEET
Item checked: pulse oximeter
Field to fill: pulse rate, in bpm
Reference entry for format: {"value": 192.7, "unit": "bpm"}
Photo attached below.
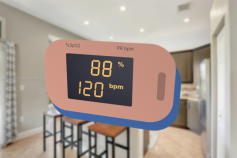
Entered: {"value": 120, "unit": "bpm"}
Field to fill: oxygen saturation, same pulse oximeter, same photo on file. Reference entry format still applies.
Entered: {"value": 88, "unit": "%"}
